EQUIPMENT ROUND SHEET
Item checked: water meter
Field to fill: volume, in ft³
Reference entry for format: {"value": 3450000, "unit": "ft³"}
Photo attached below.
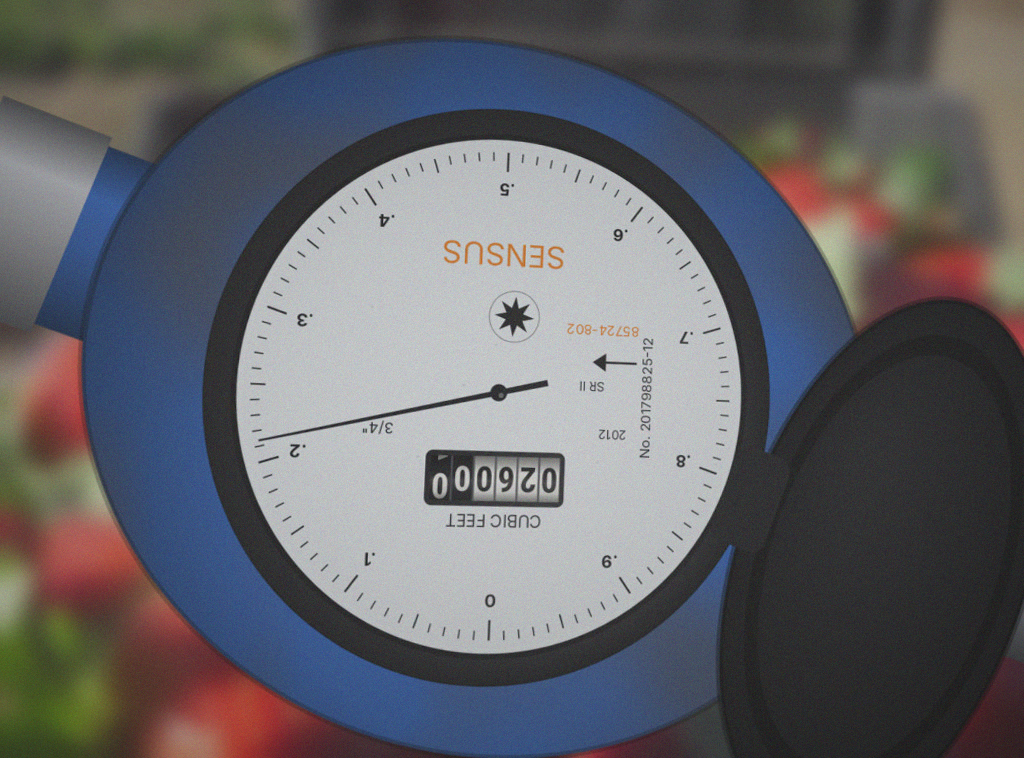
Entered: {"value": 26000.21, "unit": "ft³"}
